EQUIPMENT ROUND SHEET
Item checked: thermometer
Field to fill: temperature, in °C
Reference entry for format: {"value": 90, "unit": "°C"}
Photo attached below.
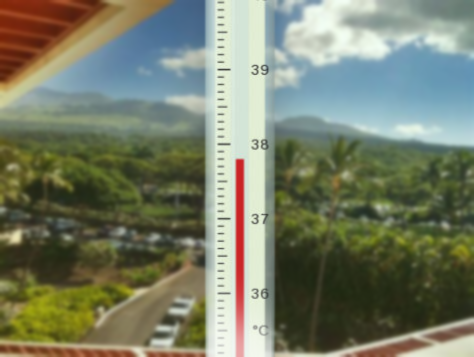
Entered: {"value": 37.8, "unit": "°C"}
